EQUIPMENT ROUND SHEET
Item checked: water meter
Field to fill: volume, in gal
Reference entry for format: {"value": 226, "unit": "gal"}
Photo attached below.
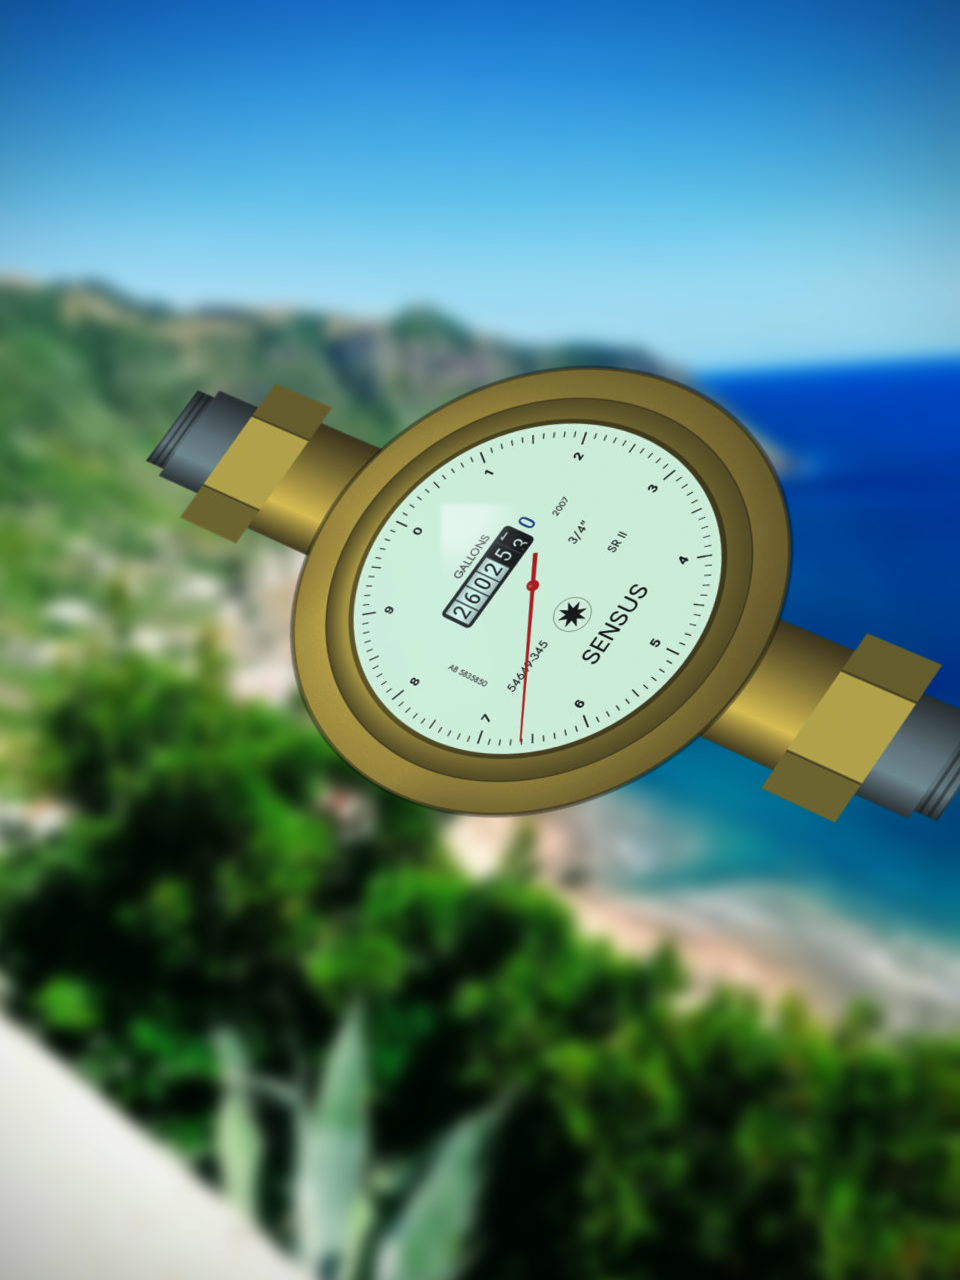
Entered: {"value": 2602526.6, "unit": "gal"}
